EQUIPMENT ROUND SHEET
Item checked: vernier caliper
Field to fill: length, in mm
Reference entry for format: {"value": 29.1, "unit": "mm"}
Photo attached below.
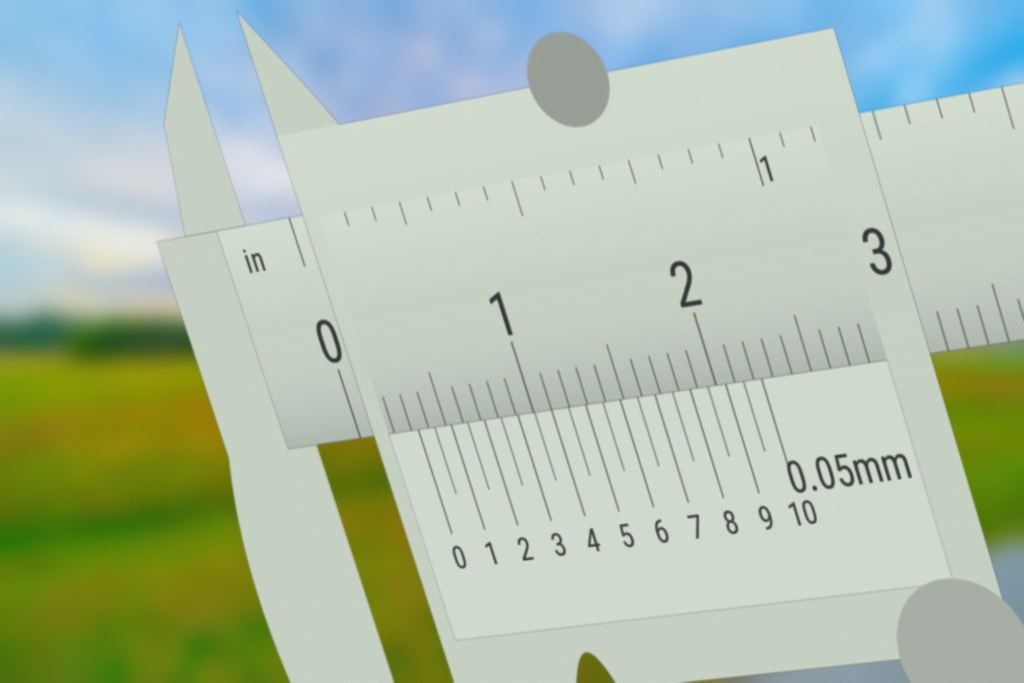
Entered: {"value": 3.4, "unit": "mm"}
